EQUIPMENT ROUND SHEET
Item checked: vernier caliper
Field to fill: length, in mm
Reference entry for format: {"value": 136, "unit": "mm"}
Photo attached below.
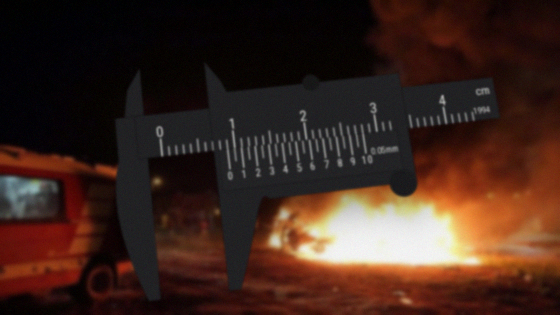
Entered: {"value": 9.0, "unit": "mm"}
